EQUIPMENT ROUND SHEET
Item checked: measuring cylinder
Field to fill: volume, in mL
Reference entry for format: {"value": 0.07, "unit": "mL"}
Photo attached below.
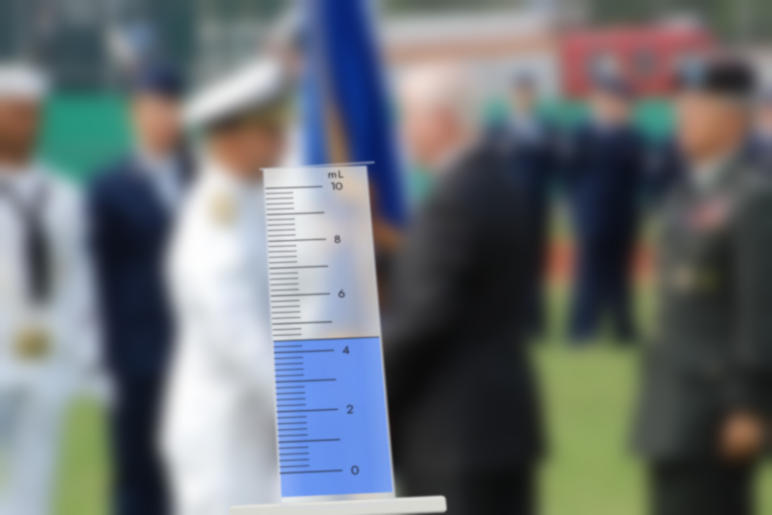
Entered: {"value": 4.4, "unit": "mL"}
